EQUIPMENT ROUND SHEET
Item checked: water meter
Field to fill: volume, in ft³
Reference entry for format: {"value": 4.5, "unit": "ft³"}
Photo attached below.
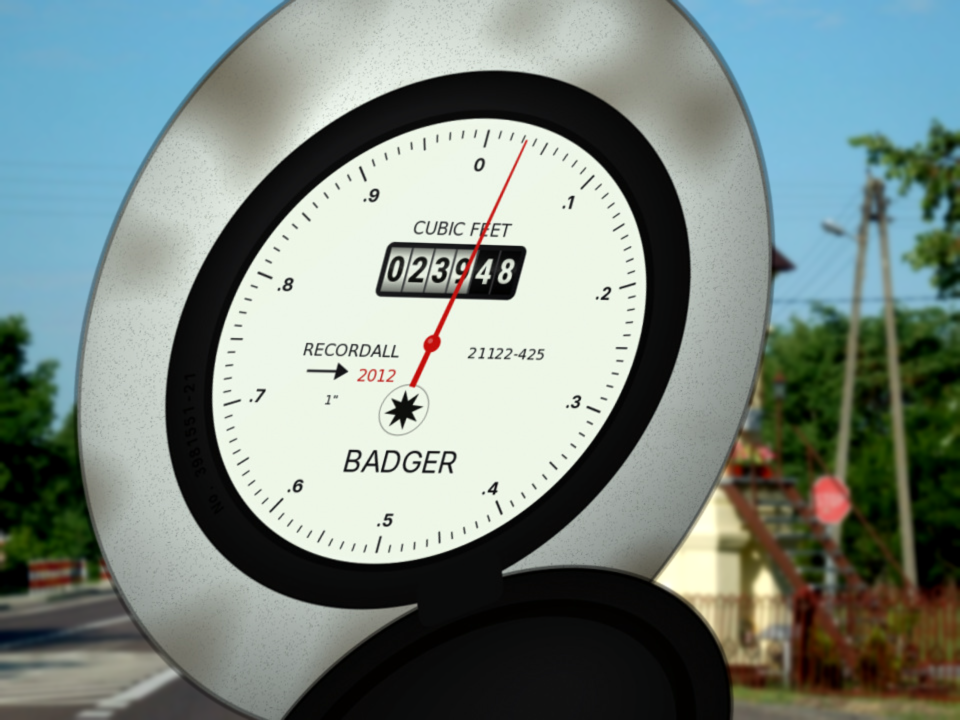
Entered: {"value": 23948.03, "unit": "ft³"}
